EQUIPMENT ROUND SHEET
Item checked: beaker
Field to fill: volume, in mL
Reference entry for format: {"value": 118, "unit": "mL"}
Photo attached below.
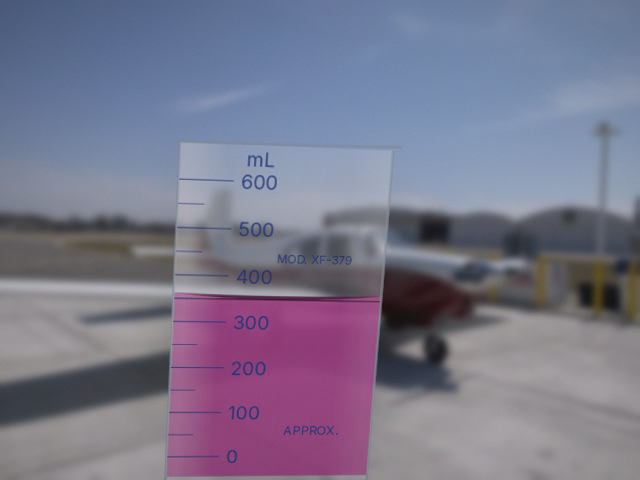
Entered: {"value": 350, "unit": "mL"}
